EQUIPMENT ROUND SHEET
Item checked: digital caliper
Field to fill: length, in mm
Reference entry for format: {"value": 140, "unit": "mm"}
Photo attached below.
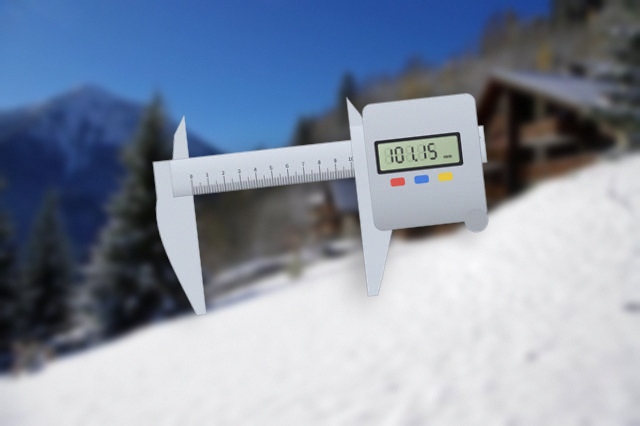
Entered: {"value": 101.15, "unit": "mm"}
